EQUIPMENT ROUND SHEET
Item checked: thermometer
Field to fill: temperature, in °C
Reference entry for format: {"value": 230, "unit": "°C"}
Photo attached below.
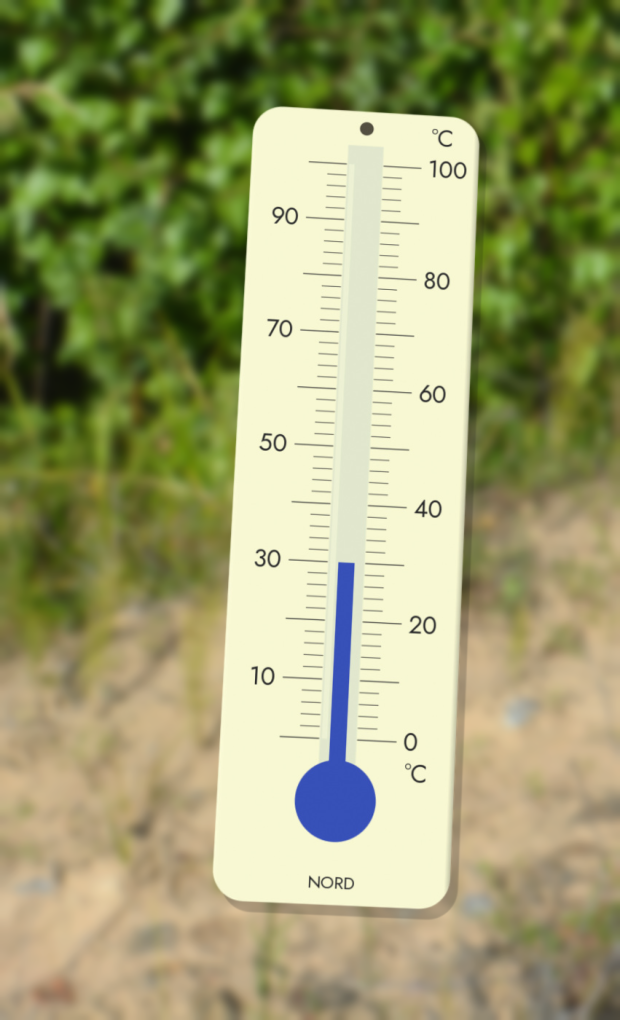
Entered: {"value": 30, "unit": "°C"}
